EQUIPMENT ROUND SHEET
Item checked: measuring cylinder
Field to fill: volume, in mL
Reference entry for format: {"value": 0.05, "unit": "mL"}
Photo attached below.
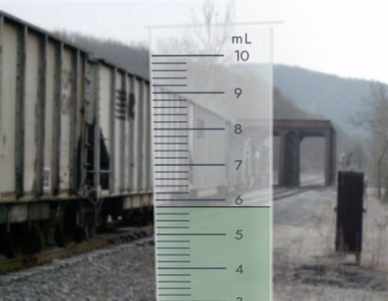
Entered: {"value": 5.8, "unit": "mL"}
